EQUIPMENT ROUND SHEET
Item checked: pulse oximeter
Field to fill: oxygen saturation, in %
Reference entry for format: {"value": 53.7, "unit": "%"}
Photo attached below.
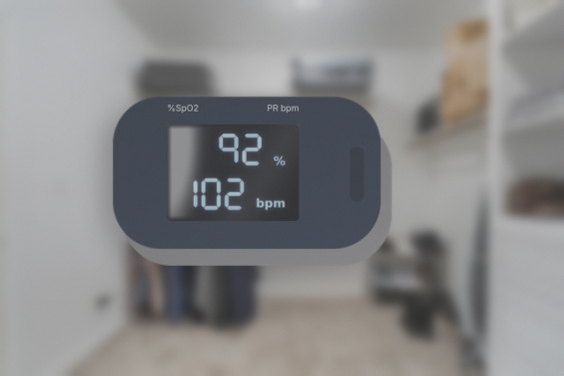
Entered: {"value": 92, "unit": "%"}
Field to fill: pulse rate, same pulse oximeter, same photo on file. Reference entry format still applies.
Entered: {"value": 102, "unit": "bpm"}
